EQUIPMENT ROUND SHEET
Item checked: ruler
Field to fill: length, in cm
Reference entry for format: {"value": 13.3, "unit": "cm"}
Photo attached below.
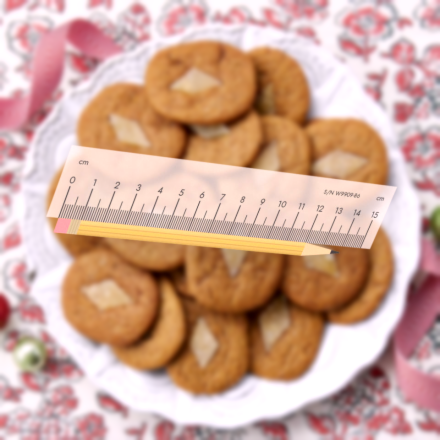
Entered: {"value": 14, "unit": "cm"}
